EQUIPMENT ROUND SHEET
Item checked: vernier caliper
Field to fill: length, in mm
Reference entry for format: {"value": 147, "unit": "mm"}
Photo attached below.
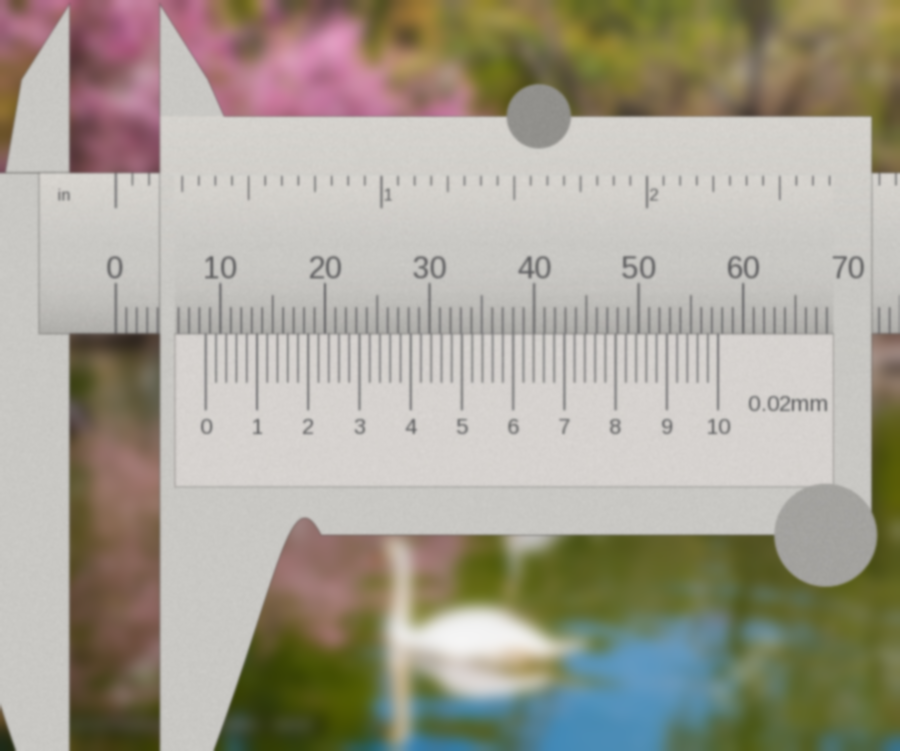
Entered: {"value": 8.6, "unit": "mm"}
